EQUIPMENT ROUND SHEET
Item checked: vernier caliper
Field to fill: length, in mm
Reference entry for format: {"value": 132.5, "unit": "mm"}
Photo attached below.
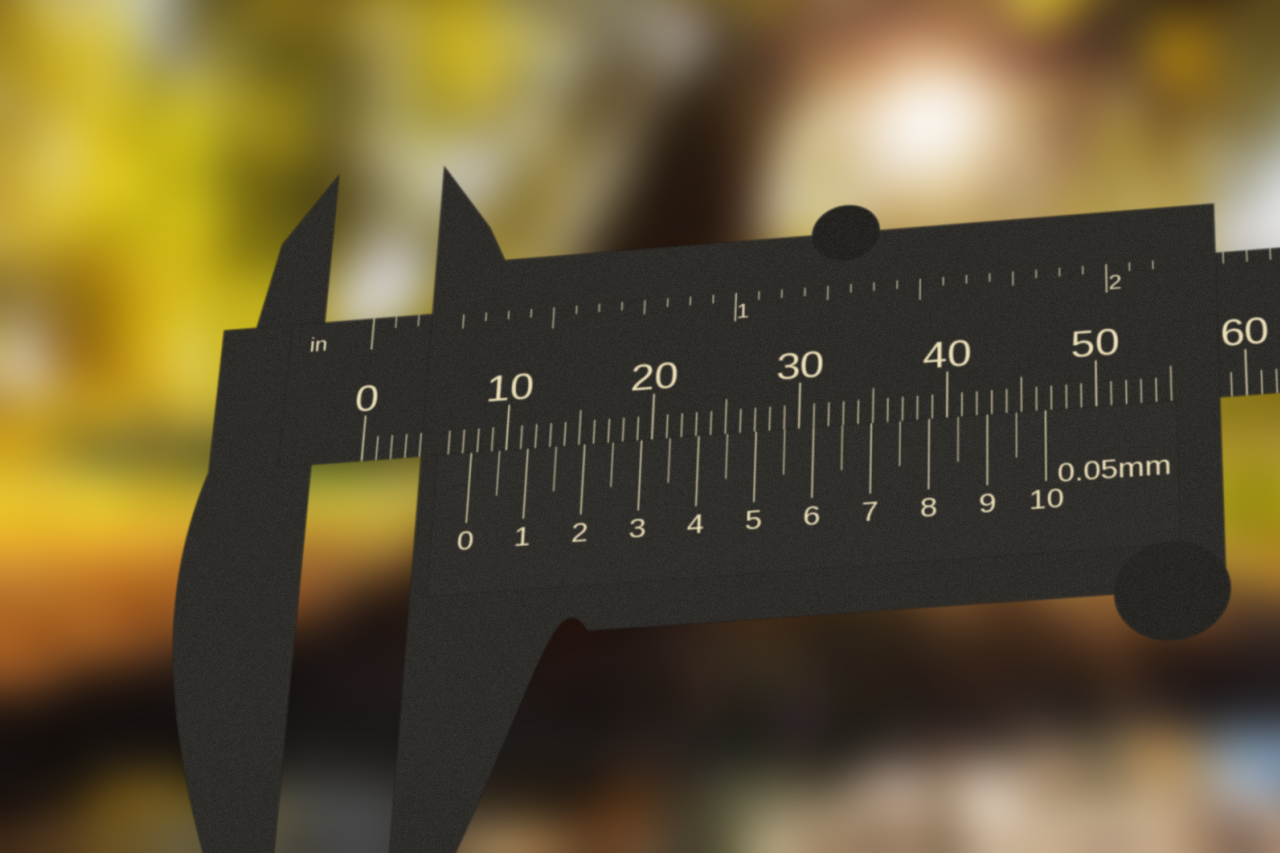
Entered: {"value": 7.6, "unit": "mm"}
